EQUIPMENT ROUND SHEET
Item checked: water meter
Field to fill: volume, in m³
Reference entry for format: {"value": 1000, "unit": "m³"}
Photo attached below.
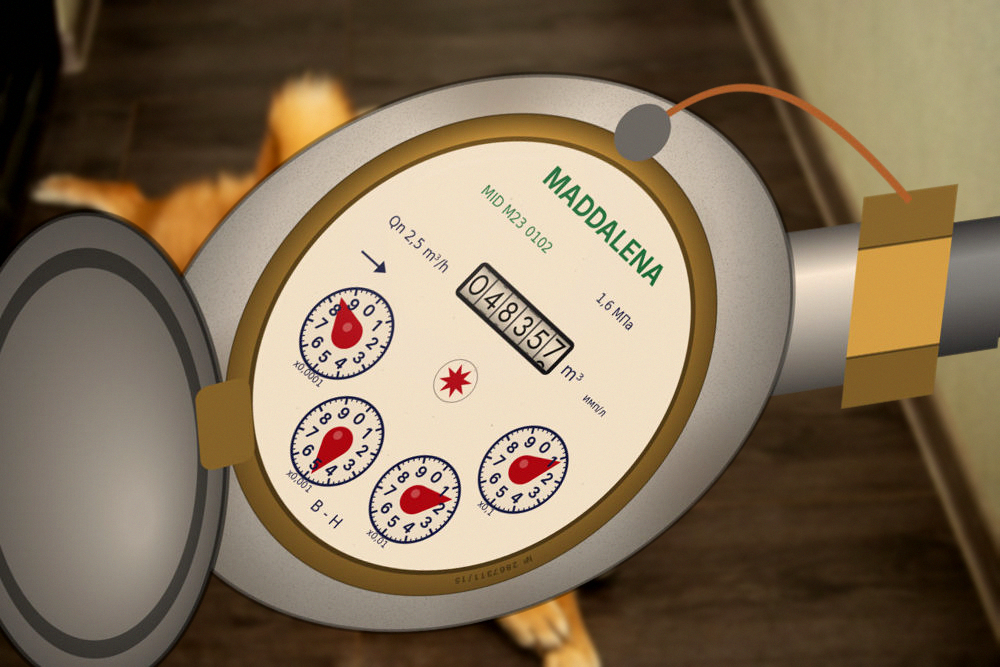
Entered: {"value": 48357.1148, "unit": "m³"}
